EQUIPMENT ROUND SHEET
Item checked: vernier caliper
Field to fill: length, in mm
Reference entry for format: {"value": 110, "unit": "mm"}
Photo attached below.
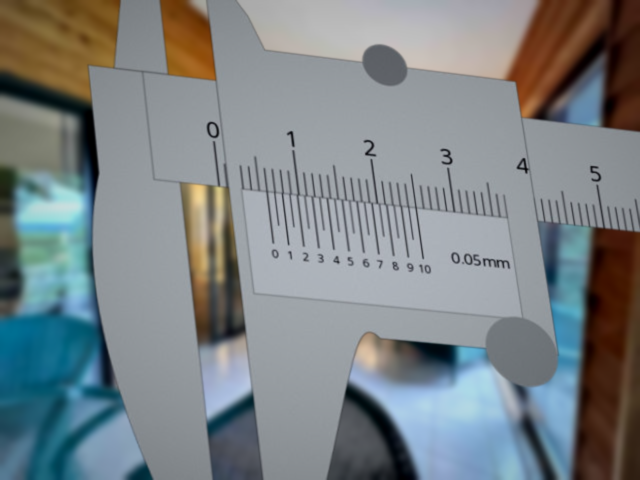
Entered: {"value": 6.0, "unit": "mm"}
